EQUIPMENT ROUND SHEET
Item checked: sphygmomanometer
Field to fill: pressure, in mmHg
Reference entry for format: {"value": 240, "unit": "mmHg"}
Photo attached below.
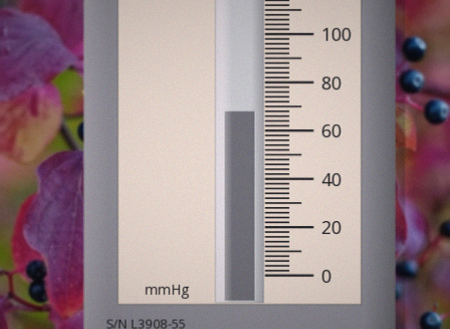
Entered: {"value": 68, "unit": "mmHg"}
